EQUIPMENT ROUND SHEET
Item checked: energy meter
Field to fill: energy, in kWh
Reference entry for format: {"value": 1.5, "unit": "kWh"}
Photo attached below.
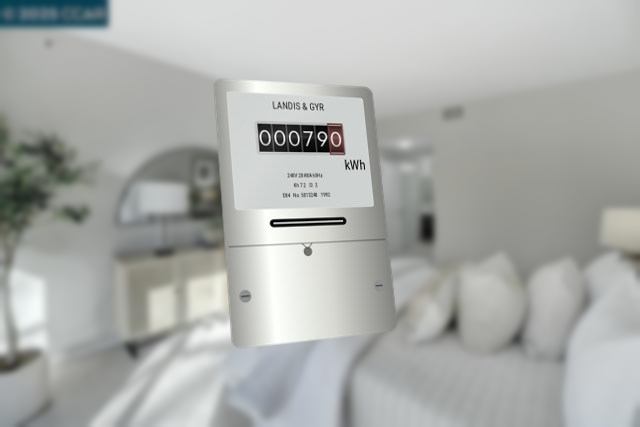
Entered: {"value": 79.0, "unit": "kWh"}
